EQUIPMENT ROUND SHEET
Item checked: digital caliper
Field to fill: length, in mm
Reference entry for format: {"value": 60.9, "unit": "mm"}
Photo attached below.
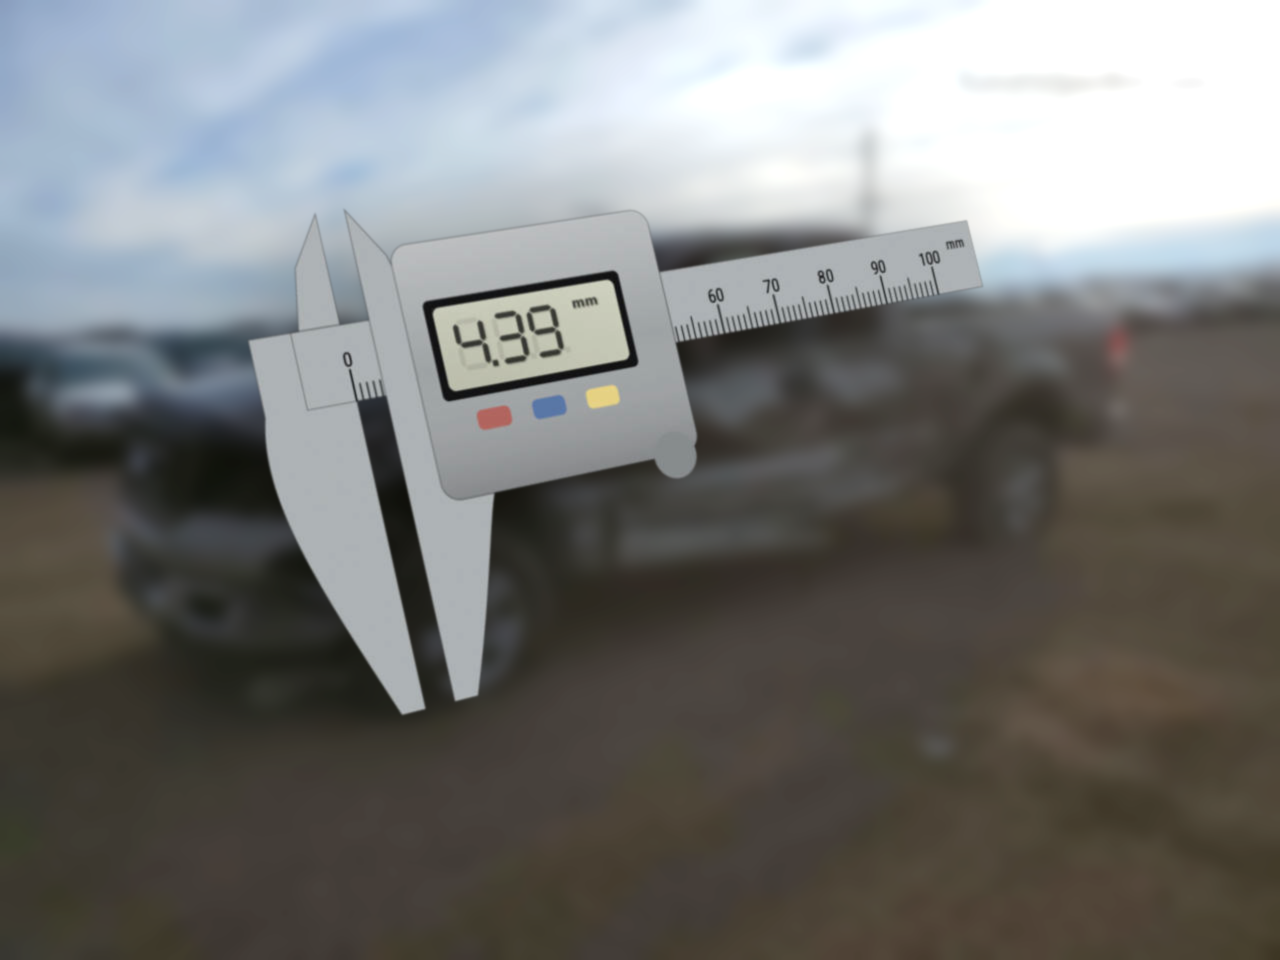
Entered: {"value": 4.39, "unit": "mm"}
